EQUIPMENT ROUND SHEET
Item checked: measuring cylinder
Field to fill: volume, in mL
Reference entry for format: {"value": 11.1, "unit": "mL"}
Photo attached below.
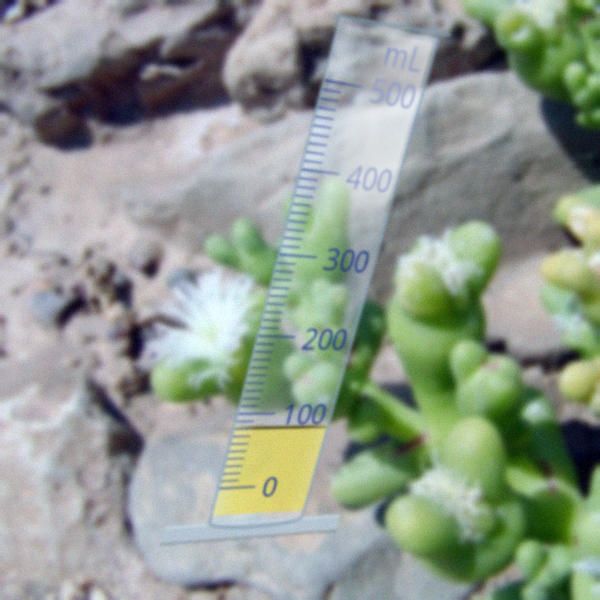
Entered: {"value": 80, "unit": "mL"}
